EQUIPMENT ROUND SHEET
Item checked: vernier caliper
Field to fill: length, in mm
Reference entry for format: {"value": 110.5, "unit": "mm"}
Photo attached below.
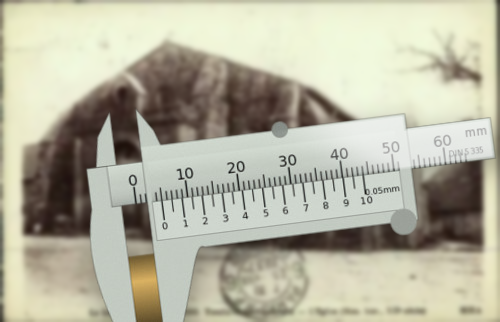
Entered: {"value": 5.0, "unit": "mm"}
